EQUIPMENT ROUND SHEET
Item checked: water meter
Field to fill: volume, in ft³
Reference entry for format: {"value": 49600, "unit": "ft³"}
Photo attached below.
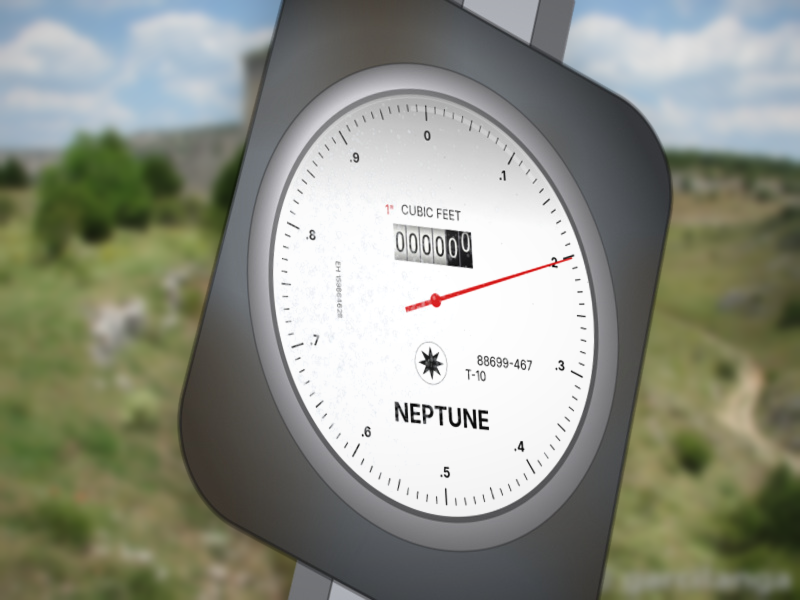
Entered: {"value": 0.20, "unit": "ft³"}
